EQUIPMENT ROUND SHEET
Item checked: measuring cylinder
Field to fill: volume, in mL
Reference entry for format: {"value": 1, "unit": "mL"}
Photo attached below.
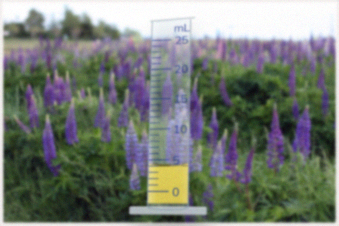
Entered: {"value": 4, "unit": "mL"}
